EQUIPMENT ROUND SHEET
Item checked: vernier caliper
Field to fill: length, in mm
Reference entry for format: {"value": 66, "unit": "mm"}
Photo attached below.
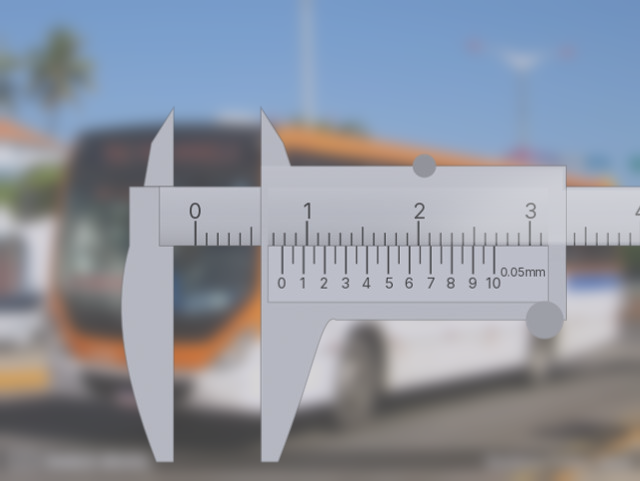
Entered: {"value": 7.8, "unit": "mm"}
